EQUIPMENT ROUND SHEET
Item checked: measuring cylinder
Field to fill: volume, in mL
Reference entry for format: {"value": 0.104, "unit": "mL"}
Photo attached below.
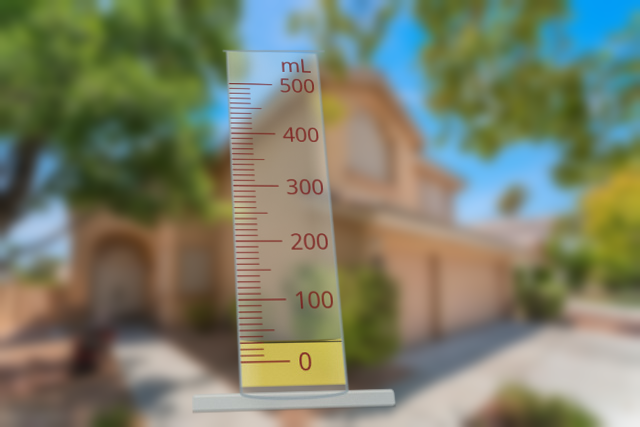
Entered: {"value": 30, "unit": "mL"}
